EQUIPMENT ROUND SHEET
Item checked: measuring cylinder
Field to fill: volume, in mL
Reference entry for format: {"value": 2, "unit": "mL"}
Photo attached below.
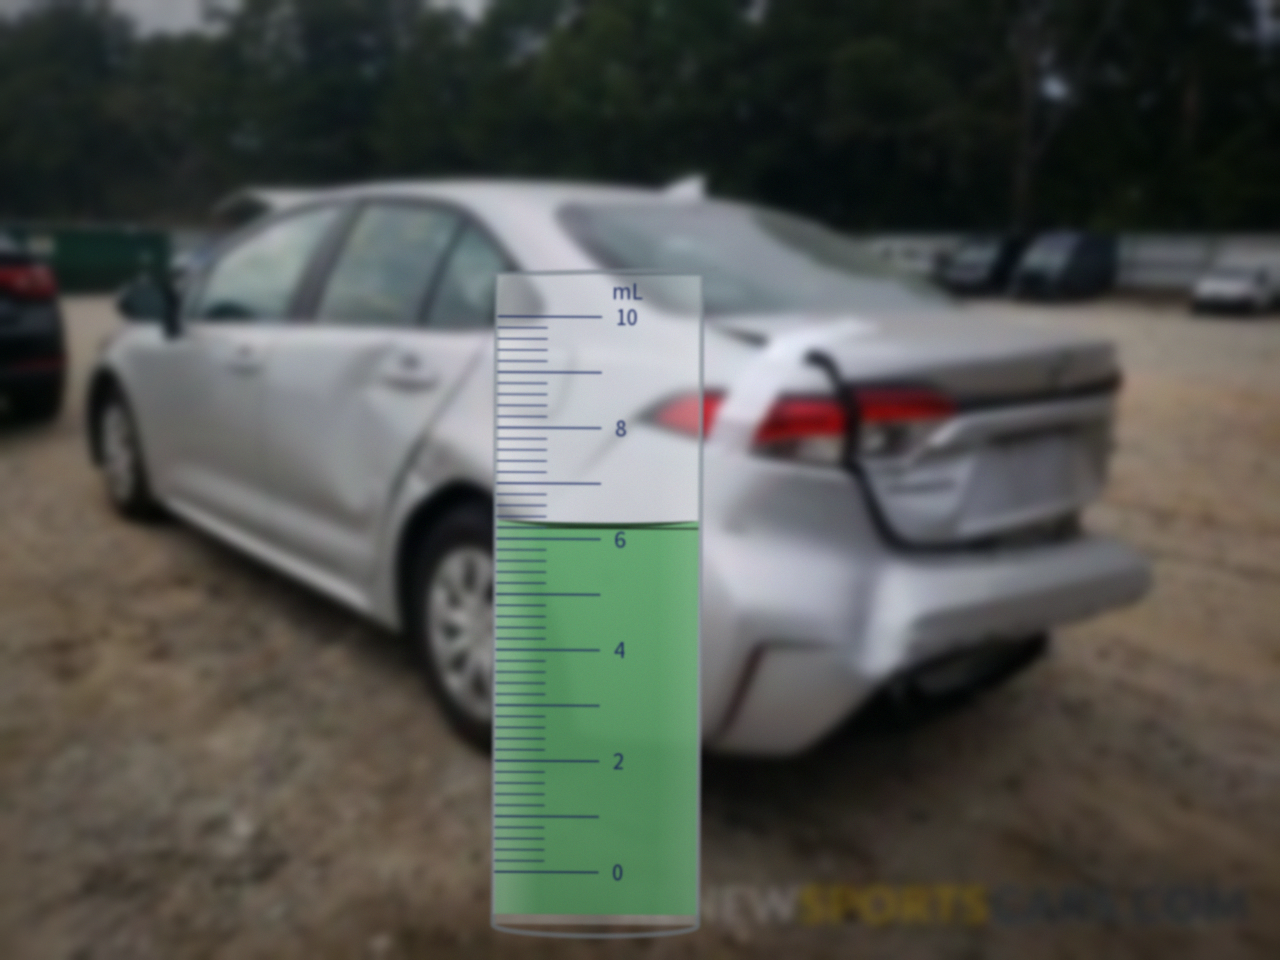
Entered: {"value": 6.2, "unit": "mL"}
